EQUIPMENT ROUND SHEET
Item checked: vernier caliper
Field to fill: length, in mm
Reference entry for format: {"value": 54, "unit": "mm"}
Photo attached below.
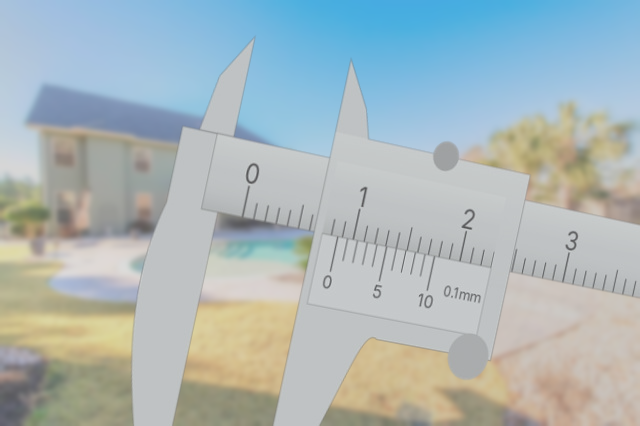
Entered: {"value": 8.6, "unit": "mm"}
